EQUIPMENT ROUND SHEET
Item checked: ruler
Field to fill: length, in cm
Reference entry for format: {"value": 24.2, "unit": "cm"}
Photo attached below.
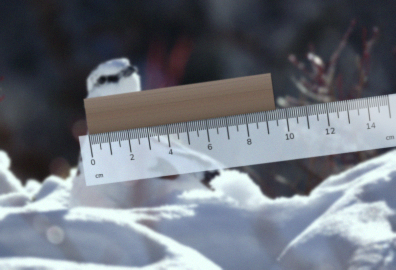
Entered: {"value": 9.5, "unit": "cm"}
